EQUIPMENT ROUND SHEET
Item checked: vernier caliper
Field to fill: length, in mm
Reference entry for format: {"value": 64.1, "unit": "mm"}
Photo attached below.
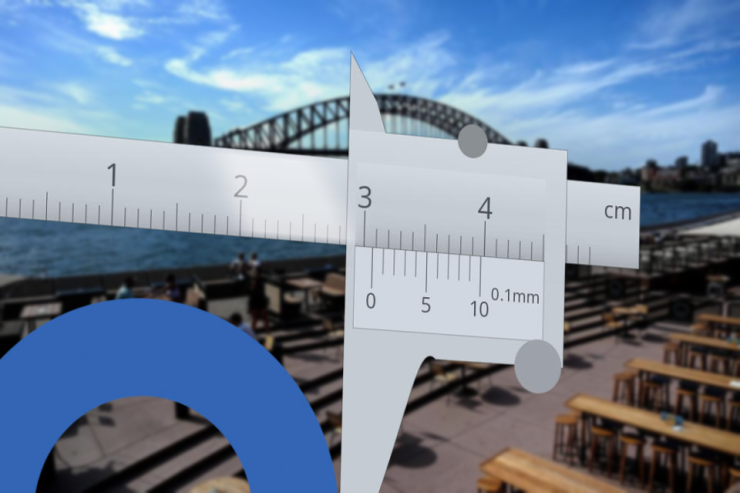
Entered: {"value": 30.7, "unit": "mm"}
